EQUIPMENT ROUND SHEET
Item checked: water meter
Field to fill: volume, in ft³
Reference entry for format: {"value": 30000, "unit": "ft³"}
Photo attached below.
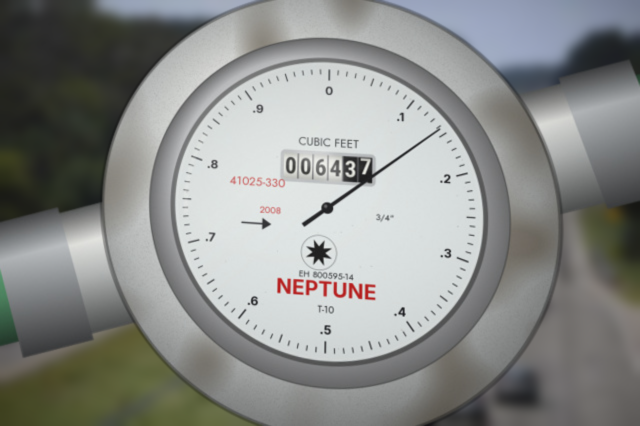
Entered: {"value": 6437.14, "unit": "ft³"}
